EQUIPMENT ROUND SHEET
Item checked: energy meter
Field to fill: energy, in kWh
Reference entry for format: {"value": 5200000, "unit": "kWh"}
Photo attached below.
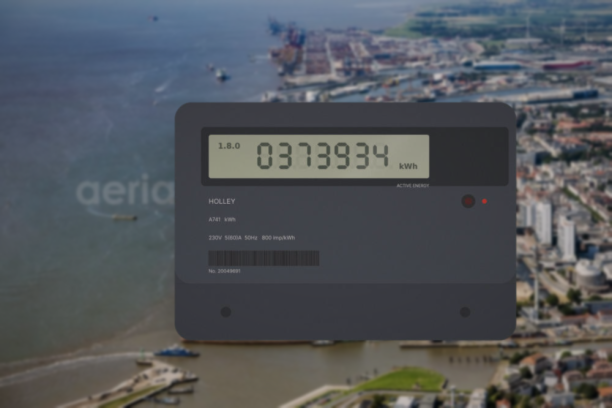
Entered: {"value": 373934, "unit": "kWh"}
